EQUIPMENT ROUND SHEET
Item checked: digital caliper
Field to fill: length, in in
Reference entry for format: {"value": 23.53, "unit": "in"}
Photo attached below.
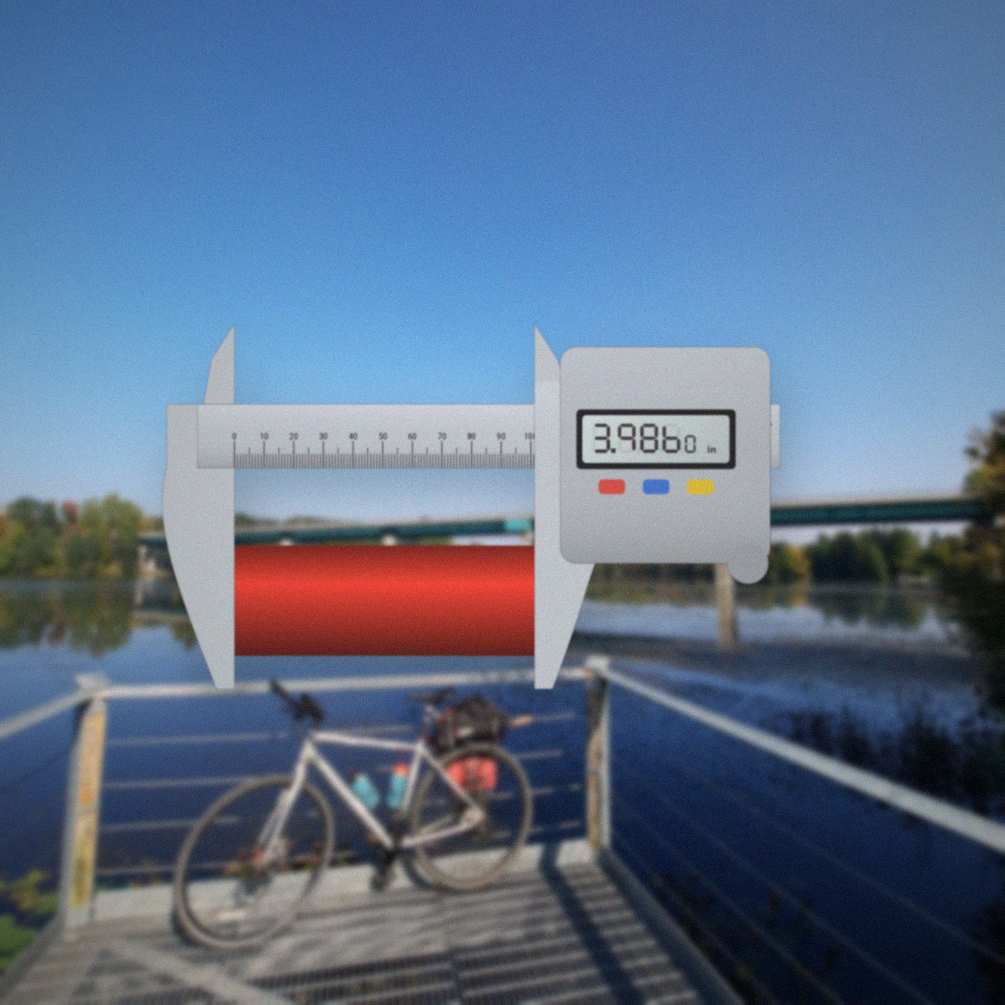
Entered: {"value": 3.9860, "unit": "in"}
